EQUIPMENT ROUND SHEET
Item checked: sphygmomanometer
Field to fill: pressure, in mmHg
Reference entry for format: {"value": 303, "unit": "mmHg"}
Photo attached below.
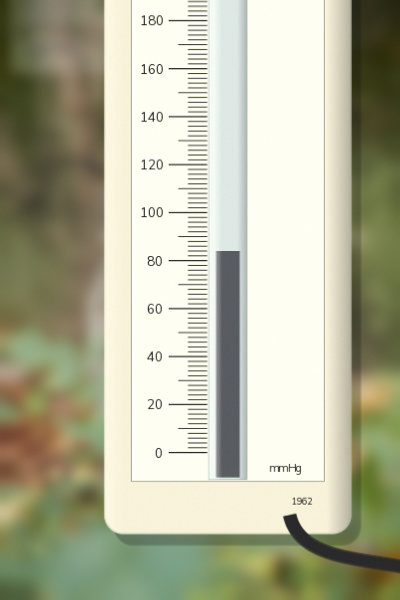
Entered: {"value": 84, "unit": "mmHg"}
